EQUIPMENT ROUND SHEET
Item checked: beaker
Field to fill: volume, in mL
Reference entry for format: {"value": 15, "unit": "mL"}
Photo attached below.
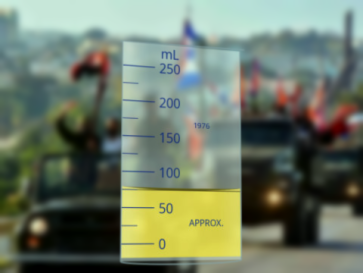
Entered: {"value": 75, "unit": "mL"}
